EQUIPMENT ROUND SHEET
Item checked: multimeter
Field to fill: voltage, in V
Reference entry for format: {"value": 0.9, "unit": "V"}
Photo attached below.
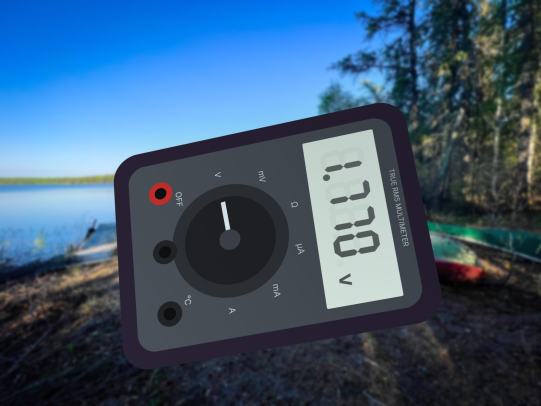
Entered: {"value": 1.770, "unit": "V"}
